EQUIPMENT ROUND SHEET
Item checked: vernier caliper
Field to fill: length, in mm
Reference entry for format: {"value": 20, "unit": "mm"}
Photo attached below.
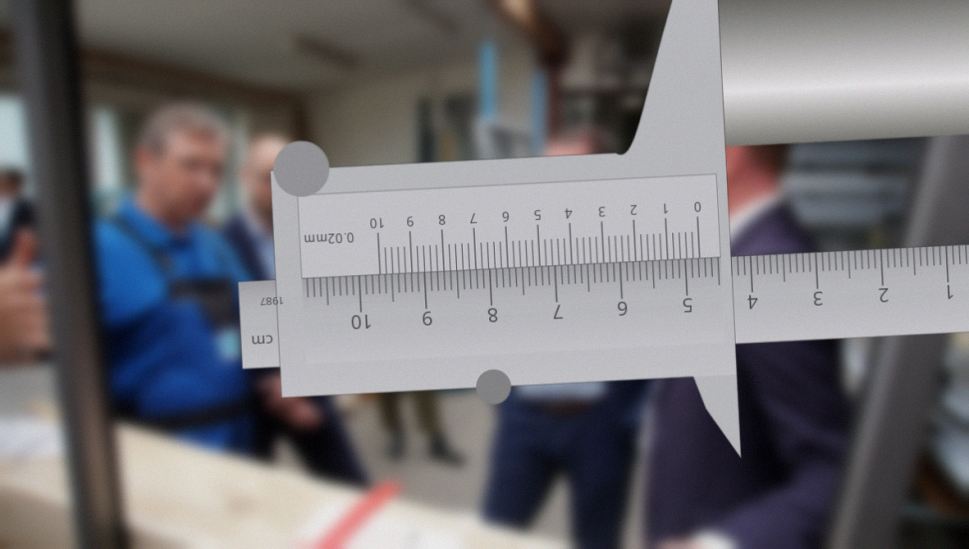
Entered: {"value": 47.8, "unit": "mm"}
